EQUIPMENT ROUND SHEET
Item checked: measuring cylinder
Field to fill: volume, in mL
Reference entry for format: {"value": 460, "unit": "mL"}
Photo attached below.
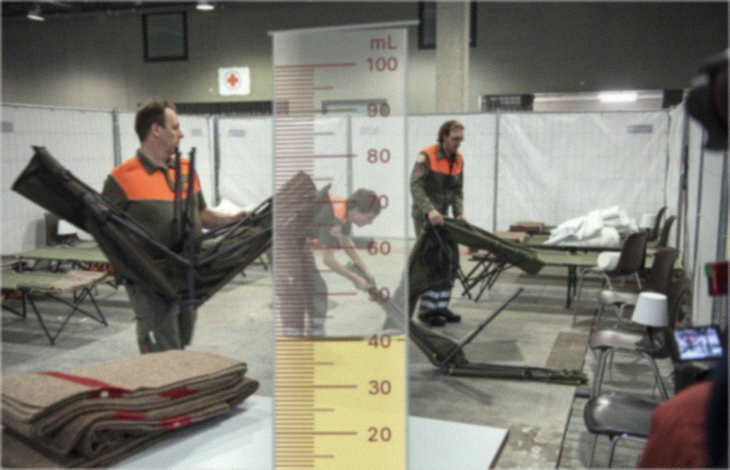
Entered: {"value": 40, "unit": "mL"}
